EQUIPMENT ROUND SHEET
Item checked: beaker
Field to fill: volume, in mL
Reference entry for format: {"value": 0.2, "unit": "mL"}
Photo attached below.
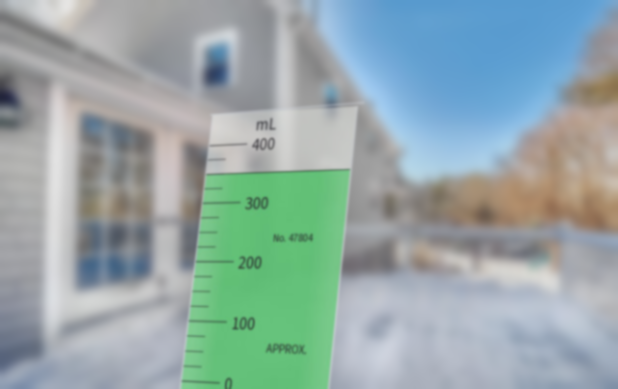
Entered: {"value": 350, "unit": "mL"}
